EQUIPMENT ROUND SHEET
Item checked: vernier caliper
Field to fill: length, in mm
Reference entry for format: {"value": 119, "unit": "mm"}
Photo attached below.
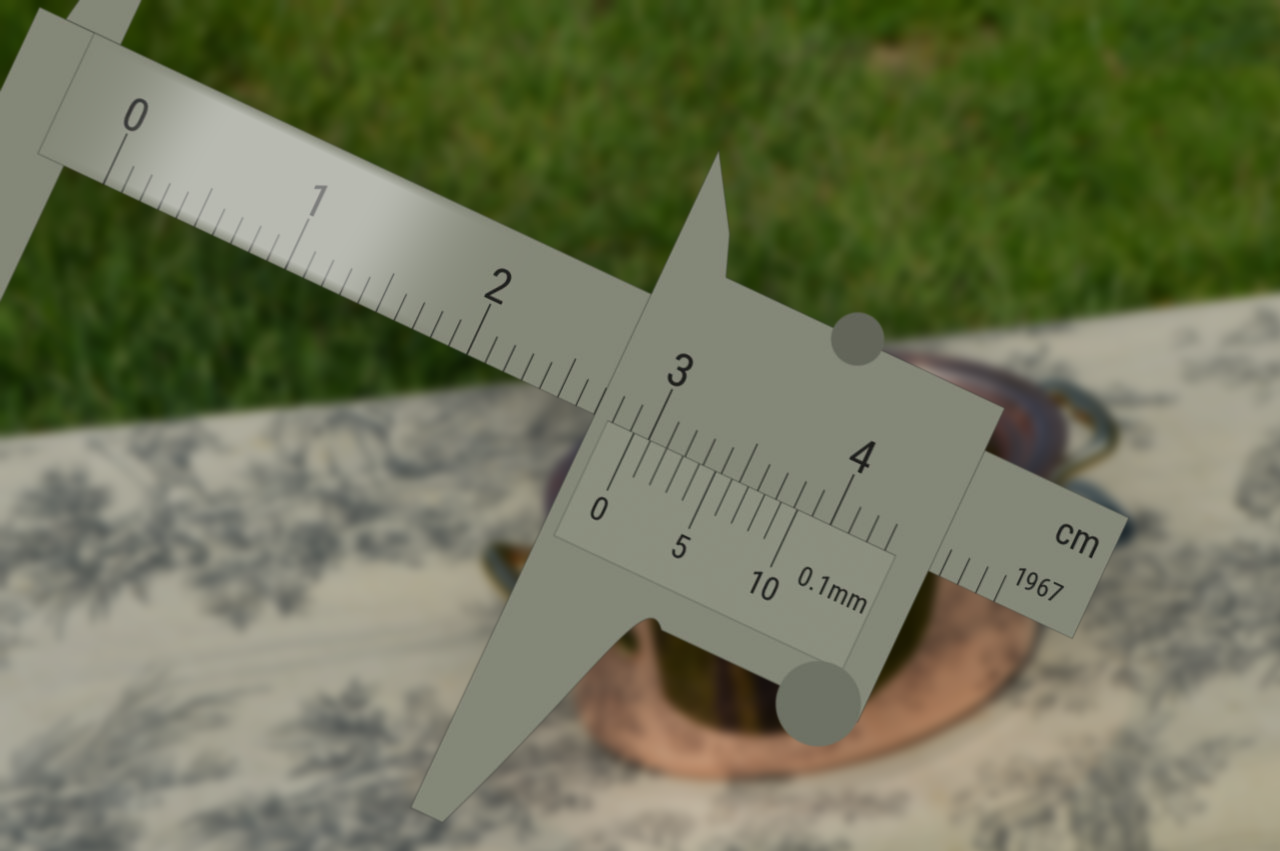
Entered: {"value": 29.2, "unit": "mm"}
